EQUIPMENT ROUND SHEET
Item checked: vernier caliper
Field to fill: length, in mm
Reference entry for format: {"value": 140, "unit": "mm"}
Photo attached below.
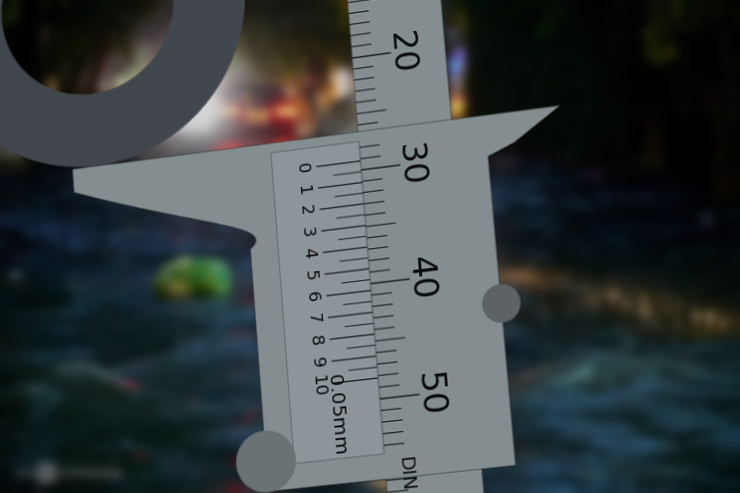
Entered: {"value": 29.2, "unit": "mm"}
